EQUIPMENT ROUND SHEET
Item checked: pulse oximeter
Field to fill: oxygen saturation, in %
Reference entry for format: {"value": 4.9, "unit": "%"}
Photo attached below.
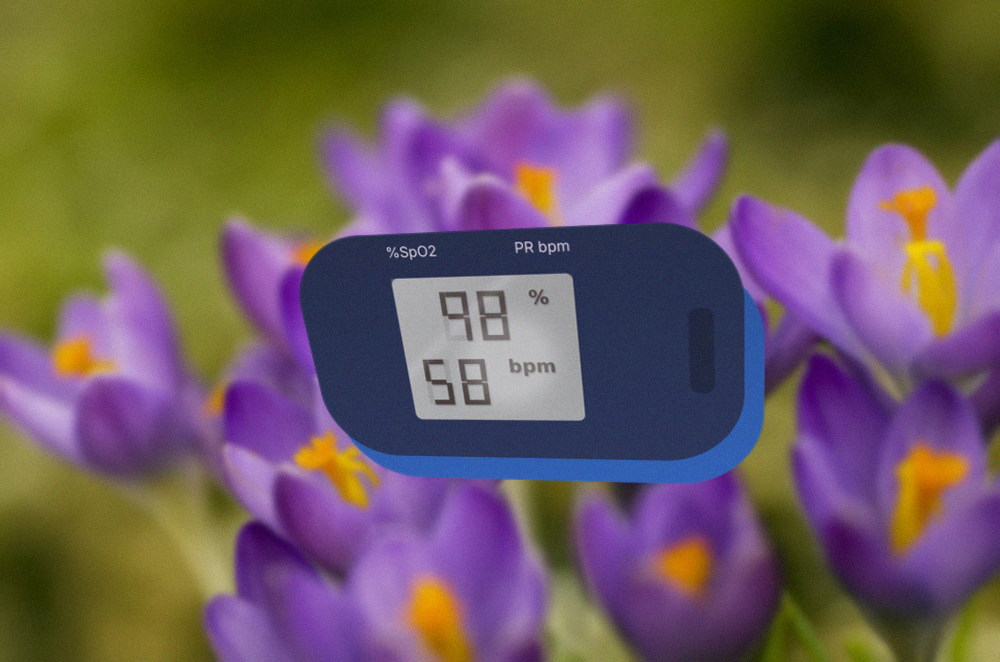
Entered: {"value": 98, "unit": "%"}
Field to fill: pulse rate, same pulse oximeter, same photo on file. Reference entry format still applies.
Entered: {"value": 58, "unit": "bpm"}
